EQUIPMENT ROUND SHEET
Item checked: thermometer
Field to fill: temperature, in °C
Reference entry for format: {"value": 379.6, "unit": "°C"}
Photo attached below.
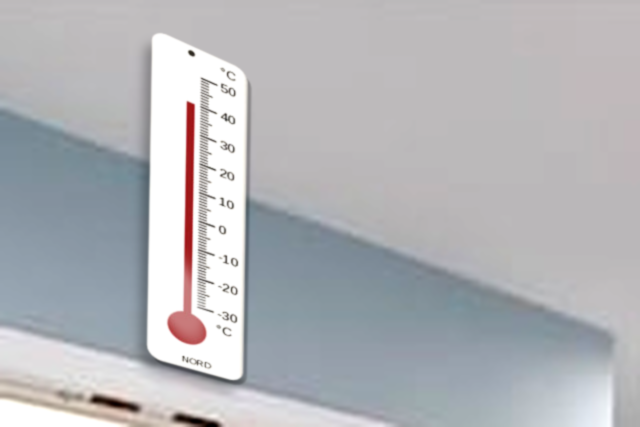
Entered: {"value": 40, "unit": "°C"}
